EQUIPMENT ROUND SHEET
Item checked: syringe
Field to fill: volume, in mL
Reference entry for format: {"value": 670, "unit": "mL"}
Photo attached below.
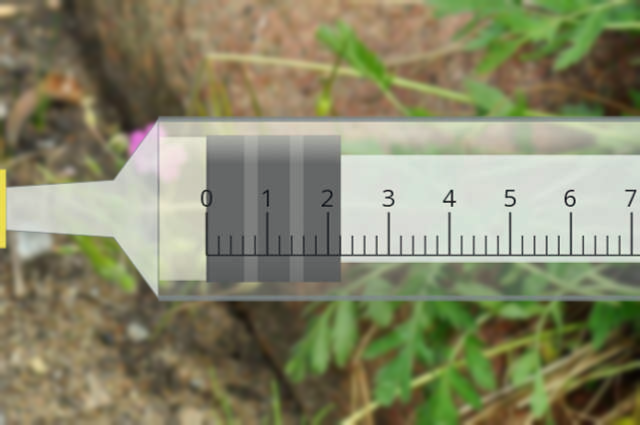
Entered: {"value": 0, "unit": "mL"}
